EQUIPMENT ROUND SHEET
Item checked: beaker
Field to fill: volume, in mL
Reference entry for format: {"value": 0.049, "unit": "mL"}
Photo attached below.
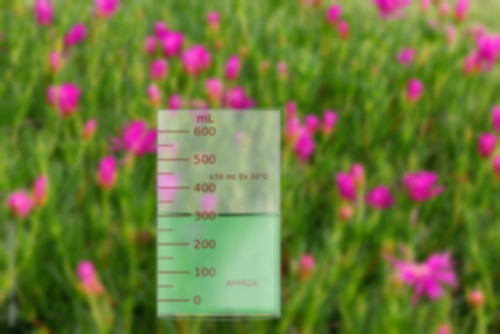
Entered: {"value": 300, "unit": "mL"}
